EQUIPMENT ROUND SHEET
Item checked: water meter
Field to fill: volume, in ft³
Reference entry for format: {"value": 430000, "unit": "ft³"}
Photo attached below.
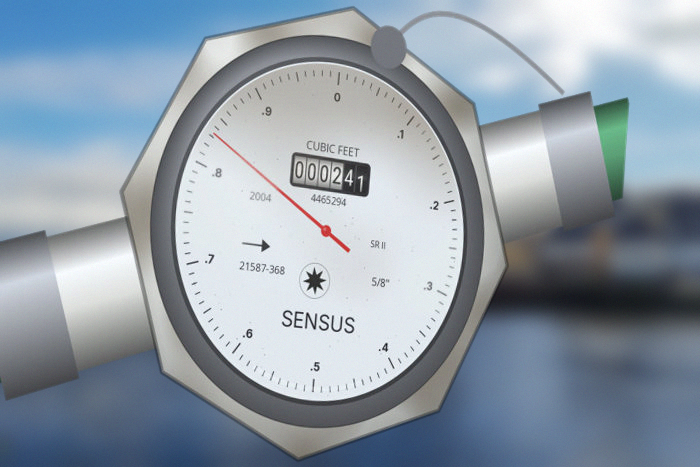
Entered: {"value": 240.83, "unit": "ft³"}
